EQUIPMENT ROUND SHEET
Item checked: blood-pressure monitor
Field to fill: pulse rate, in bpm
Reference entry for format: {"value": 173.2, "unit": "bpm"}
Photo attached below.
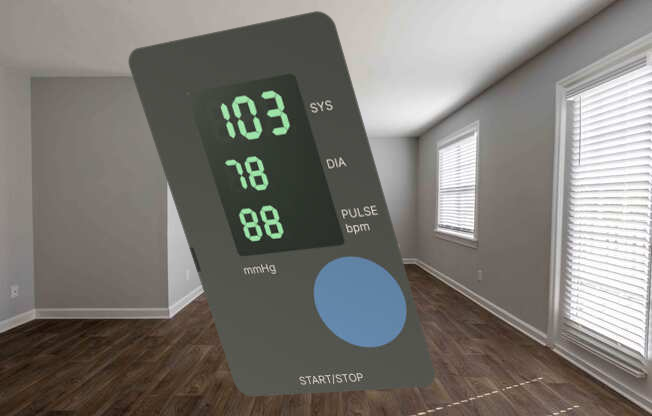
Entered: {"value": 88, "unit": "bpm"}
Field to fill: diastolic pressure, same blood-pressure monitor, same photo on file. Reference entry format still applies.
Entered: {"value": 78, "unit": "mmHg"}
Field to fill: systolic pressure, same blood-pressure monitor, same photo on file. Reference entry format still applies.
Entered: {"value": 103, "unit": "mmHg"}
